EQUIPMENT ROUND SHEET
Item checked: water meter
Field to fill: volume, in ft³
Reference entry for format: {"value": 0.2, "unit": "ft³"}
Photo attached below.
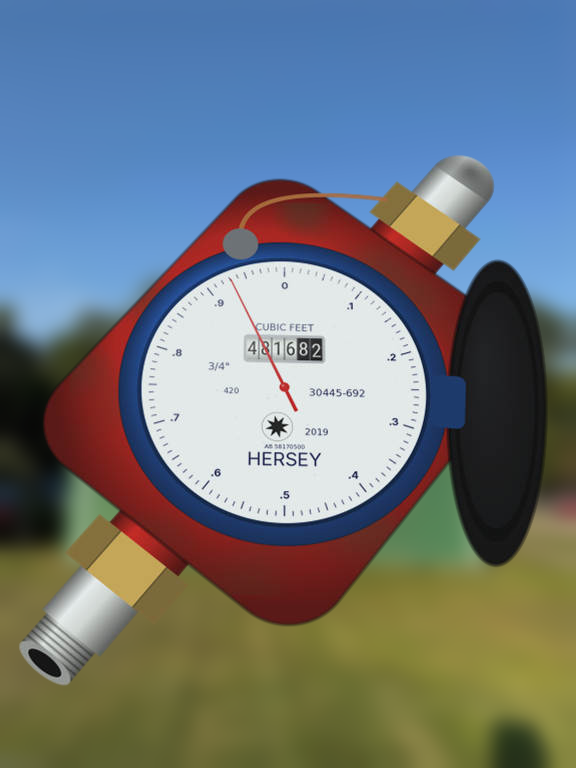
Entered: {"value": 481681.93, "unit": "ft³"}
